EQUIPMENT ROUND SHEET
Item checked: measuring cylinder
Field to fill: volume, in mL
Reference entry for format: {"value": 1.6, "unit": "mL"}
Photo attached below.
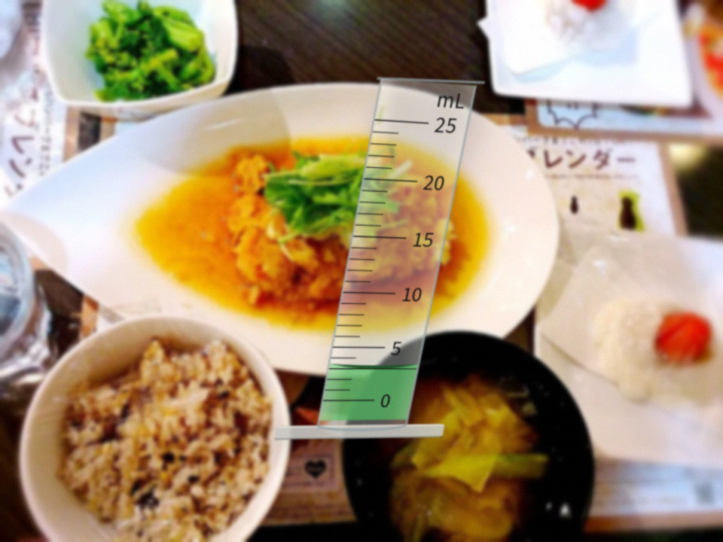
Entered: {"value": 3, "unit": "mL"}
